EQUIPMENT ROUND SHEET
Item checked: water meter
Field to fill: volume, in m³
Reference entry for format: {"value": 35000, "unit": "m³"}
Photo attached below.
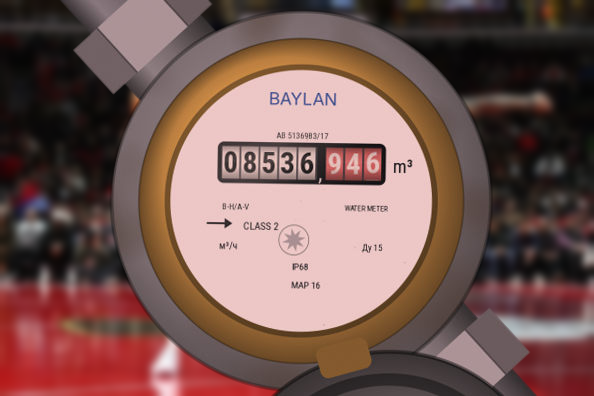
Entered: {"value": 8536.946, "unit": "m³"}
